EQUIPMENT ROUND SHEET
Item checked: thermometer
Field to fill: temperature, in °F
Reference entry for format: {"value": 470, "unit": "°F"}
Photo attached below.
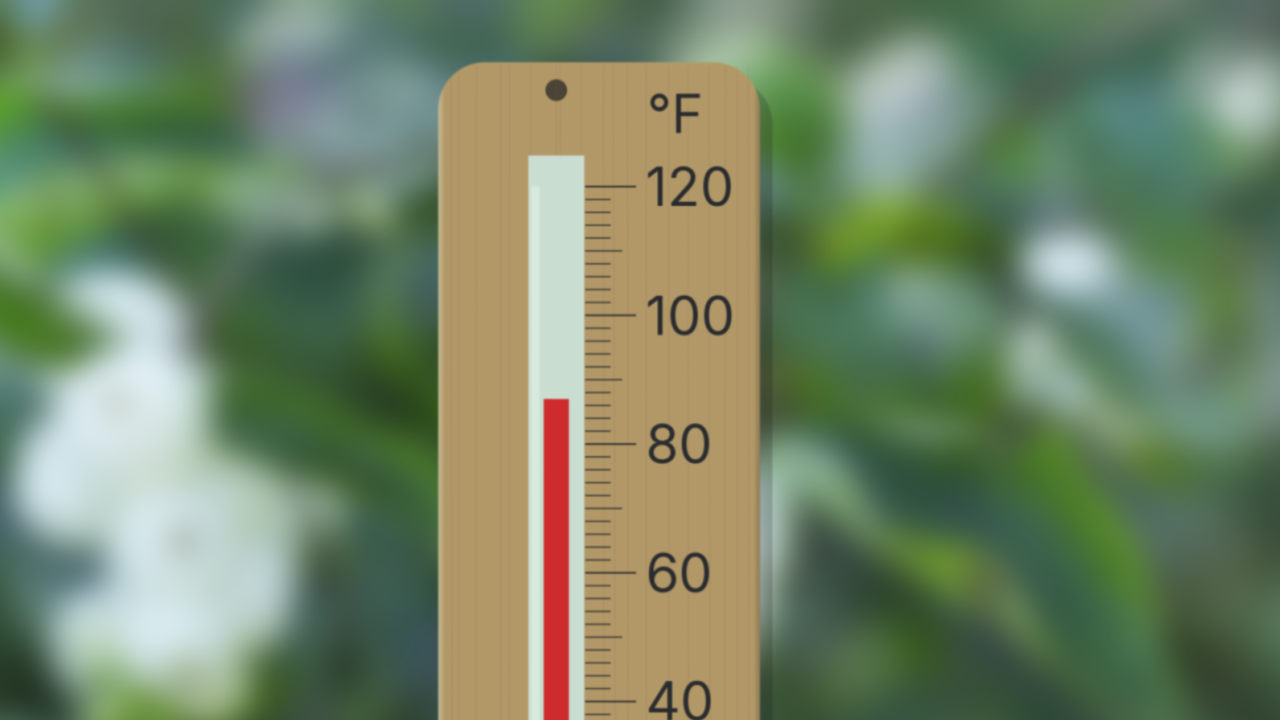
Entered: {"value": 87, "unit": "°F"}
